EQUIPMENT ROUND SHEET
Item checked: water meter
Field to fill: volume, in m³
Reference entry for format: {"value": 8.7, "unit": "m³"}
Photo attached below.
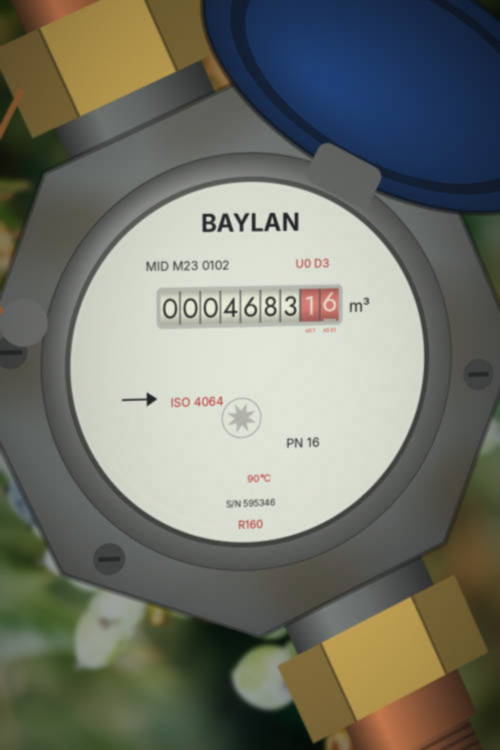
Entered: {"value": 4683.16, "unit": "m³"}
